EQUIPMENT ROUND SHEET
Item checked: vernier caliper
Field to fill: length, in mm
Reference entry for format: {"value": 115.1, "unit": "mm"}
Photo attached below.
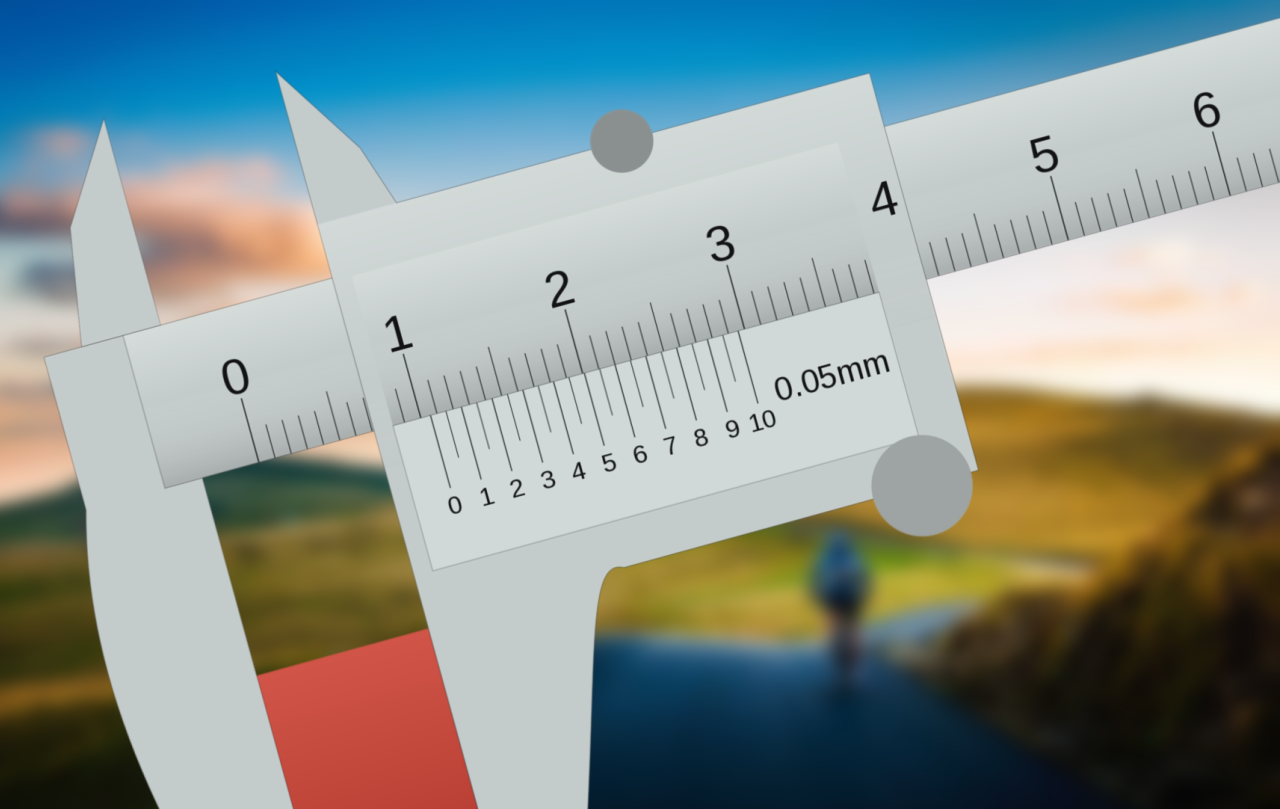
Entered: {"value": 10.6, "unit": "mm"}
